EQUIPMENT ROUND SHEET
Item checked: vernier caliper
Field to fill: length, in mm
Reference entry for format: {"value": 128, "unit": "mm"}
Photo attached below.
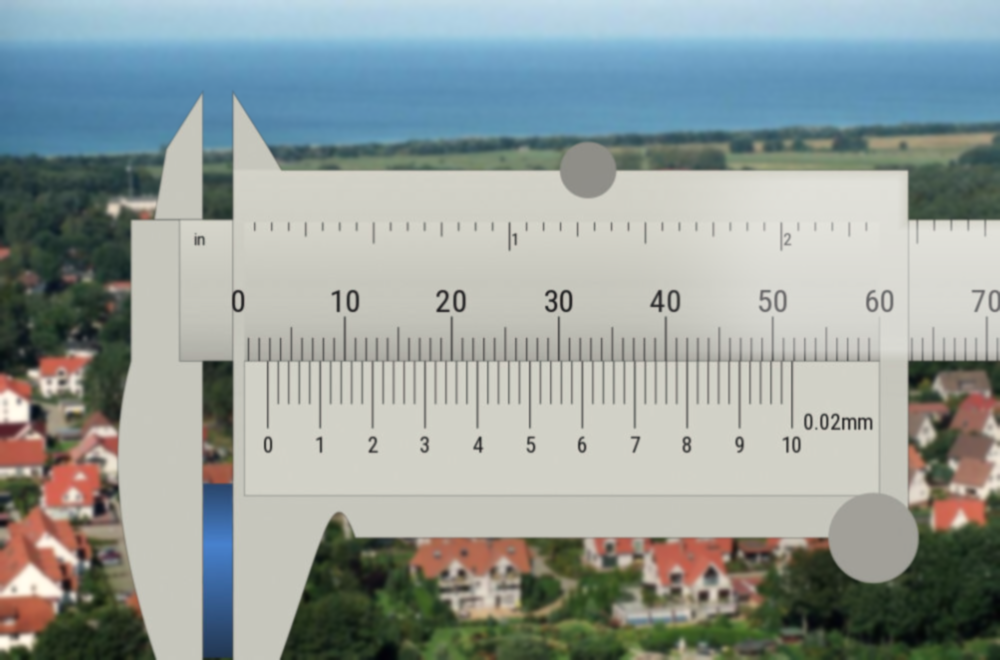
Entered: {"value": 2.8, "unit": "mm"}
